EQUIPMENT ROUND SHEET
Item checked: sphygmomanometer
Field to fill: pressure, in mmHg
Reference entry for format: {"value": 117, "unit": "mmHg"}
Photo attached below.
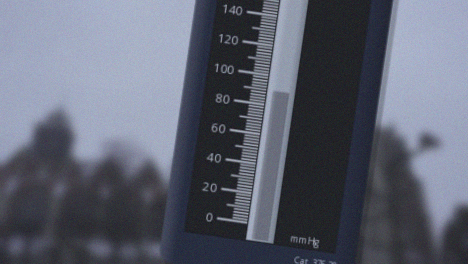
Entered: {"value": 90, "unit": "mmHg"}
